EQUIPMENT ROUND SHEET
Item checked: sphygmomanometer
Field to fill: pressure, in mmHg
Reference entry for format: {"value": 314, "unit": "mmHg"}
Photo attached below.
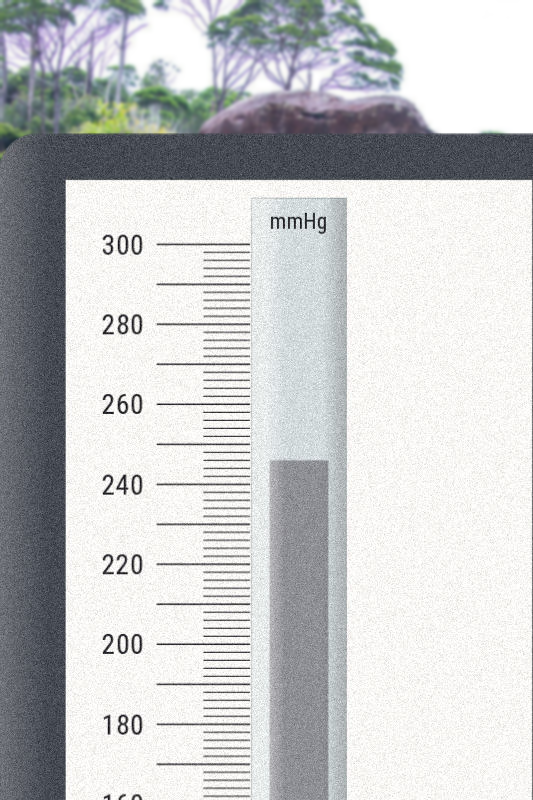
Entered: {"value": 246, "unit": "mmHg"}
